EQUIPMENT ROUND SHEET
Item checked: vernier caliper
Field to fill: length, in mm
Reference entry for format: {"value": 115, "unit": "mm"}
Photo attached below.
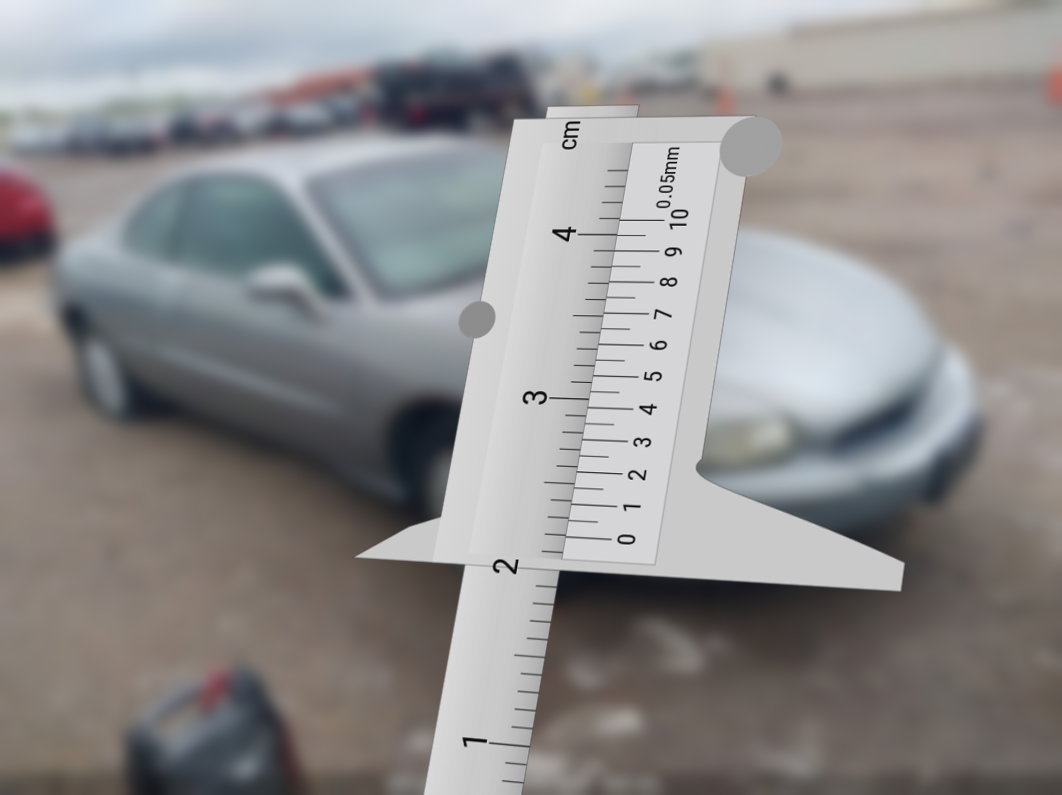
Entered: {"value": 21.9, "unit": "mm"}
